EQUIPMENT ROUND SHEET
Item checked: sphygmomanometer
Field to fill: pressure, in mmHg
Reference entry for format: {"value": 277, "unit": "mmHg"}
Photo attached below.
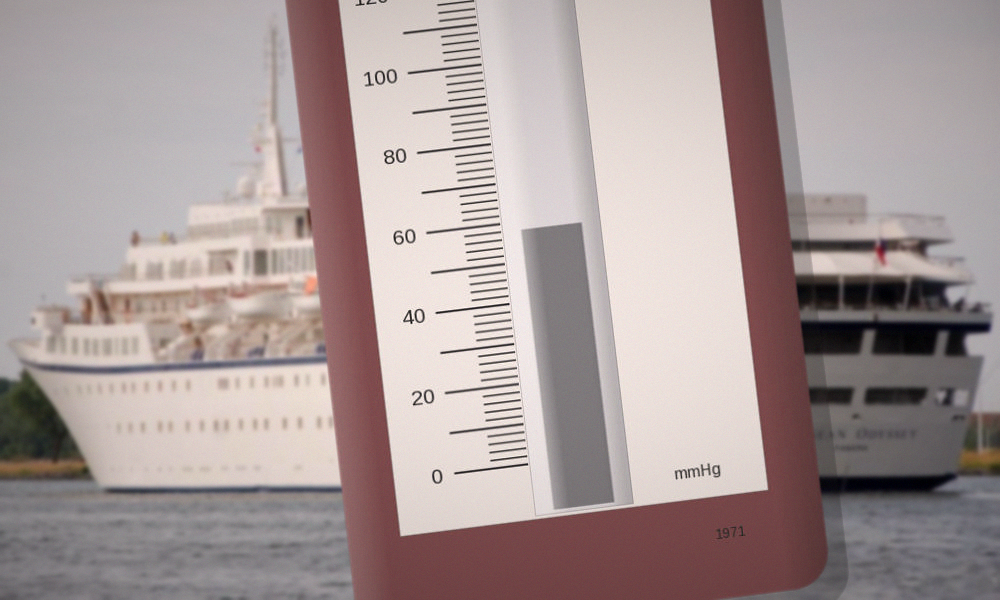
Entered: {"value": 58, "unit": "mmHg"}
